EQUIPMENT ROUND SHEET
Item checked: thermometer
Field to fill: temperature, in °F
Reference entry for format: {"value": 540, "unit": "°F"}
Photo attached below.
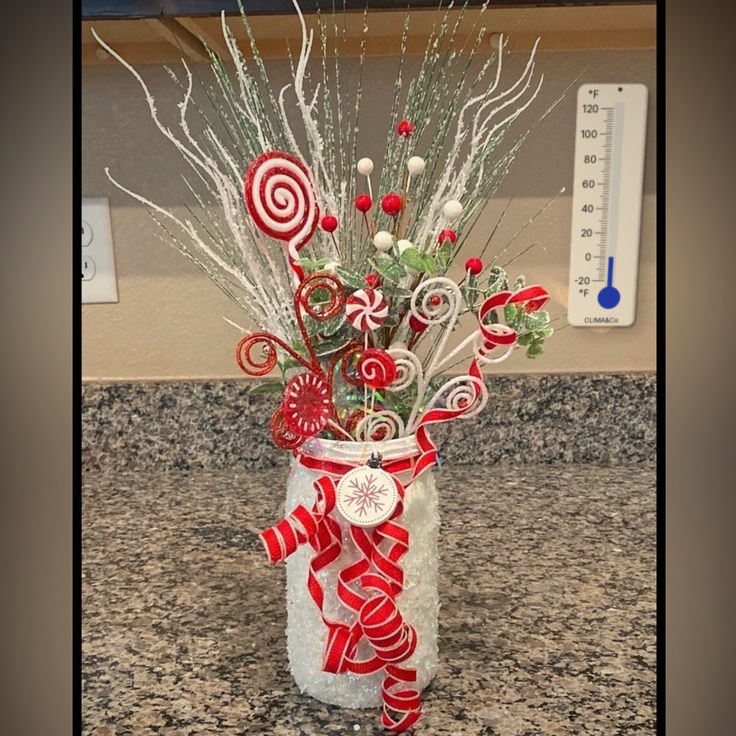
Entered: {"value": 0, "unit": "°F"}
